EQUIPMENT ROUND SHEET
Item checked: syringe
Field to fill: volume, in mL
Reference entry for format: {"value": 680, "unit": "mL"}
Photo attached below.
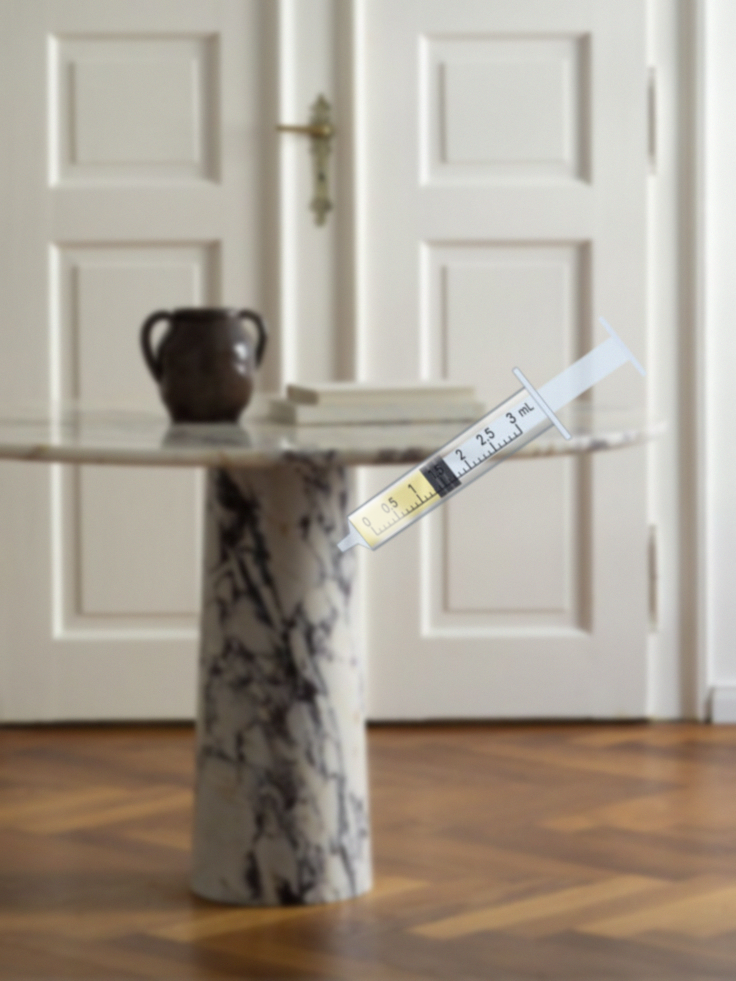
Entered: {"value": 1.3, "unit": "mL"}
